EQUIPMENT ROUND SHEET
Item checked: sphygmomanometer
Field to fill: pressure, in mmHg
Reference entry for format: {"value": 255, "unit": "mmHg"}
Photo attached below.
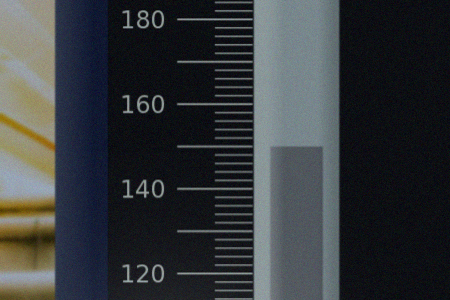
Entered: {"value": 150, "unit": "mmHg"}
